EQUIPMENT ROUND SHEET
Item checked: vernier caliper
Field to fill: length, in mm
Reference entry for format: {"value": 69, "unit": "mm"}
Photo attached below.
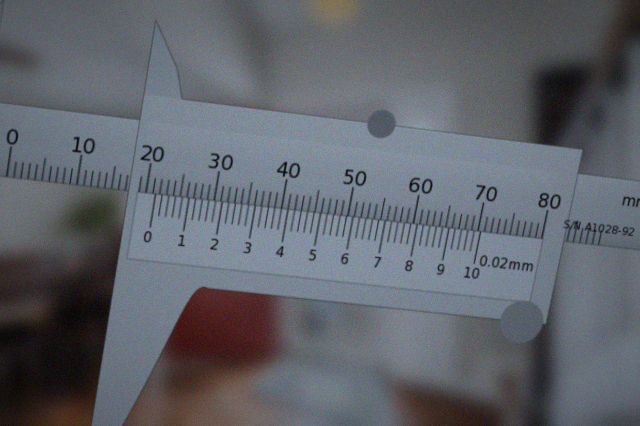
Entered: {"value": 21.4, "unit": "mm"}
